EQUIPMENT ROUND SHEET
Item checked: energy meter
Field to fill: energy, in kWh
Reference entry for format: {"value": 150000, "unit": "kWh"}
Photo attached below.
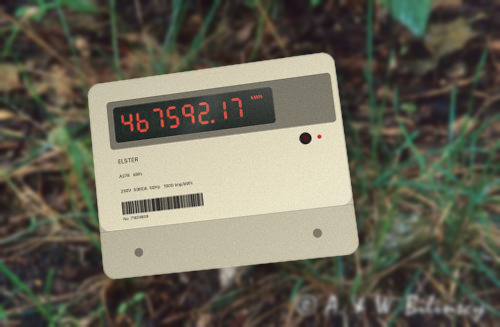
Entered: {"value": 467592.17, "unit": "kWh"}
